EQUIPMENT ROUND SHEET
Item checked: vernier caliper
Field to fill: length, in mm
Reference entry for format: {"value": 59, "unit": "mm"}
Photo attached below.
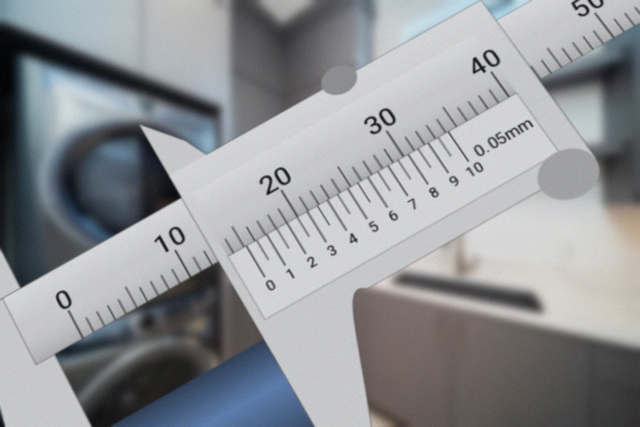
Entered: {"value": 15.2, "unit": "mm"}
